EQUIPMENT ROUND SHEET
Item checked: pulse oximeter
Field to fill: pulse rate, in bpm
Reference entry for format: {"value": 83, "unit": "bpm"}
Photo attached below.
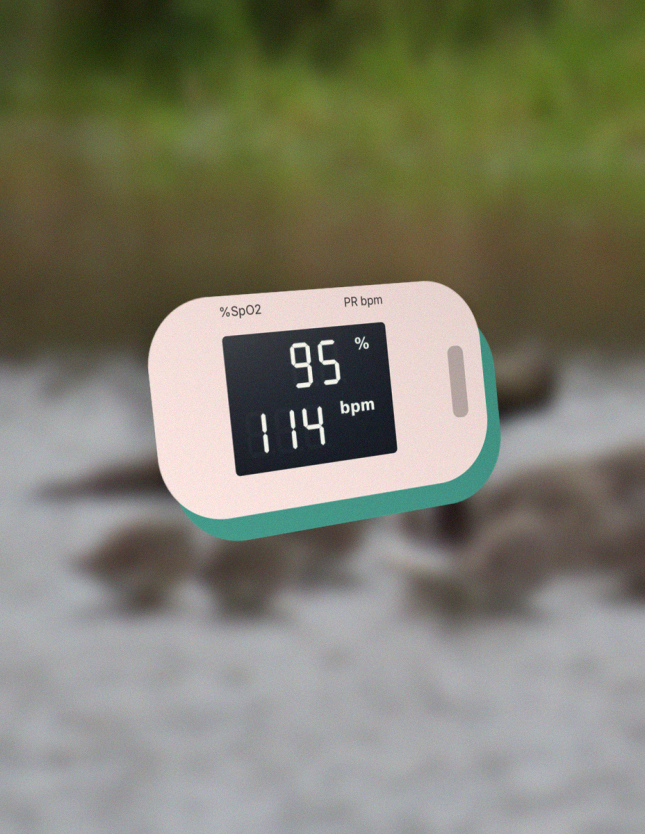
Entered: {"value": 114, "unit": "bpm"}
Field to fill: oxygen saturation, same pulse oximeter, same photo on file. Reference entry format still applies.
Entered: {"value": 95, "unit": "%"}
